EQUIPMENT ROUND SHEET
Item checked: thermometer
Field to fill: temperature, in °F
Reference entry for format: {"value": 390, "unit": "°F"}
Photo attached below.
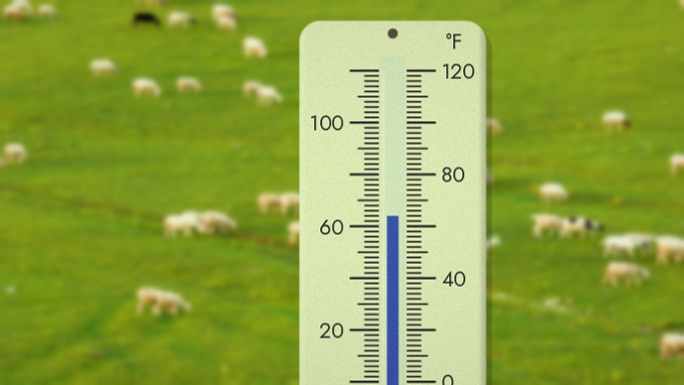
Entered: {"value": 64, "unit": "°F"}
